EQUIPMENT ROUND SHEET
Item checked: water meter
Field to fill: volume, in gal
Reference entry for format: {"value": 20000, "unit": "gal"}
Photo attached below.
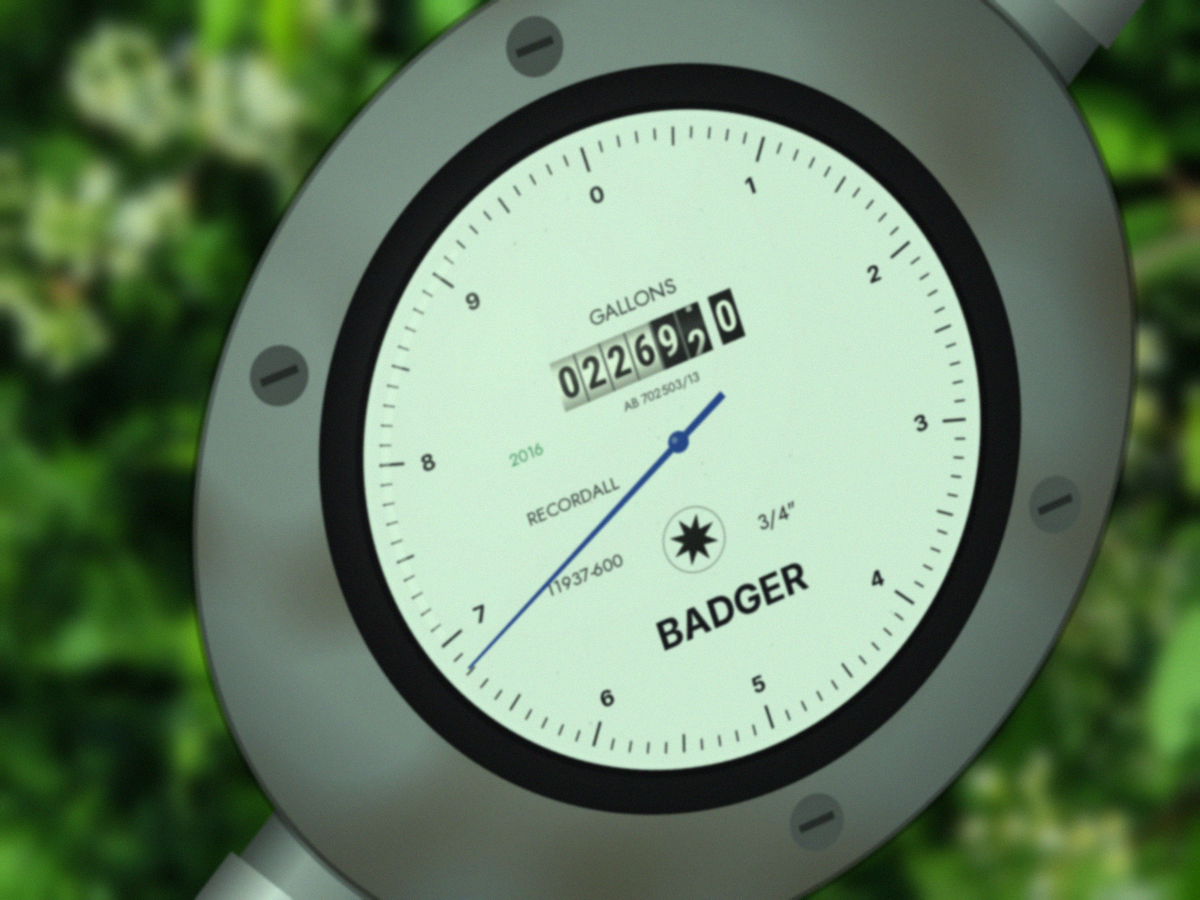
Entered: {"value": 226916.8, "unit": "gal"}
